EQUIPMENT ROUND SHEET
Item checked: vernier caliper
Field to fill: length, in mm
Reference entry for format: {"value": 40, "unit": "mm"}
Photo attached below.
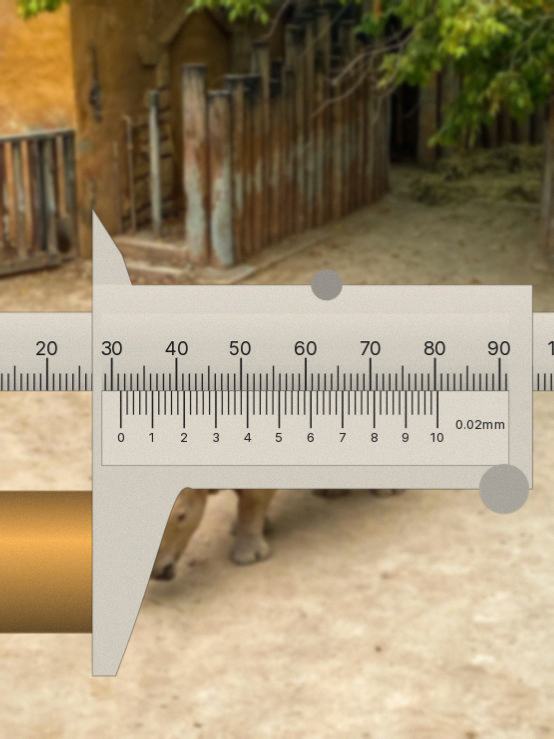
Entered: {"value": 31.4, "unit": "mm"}
